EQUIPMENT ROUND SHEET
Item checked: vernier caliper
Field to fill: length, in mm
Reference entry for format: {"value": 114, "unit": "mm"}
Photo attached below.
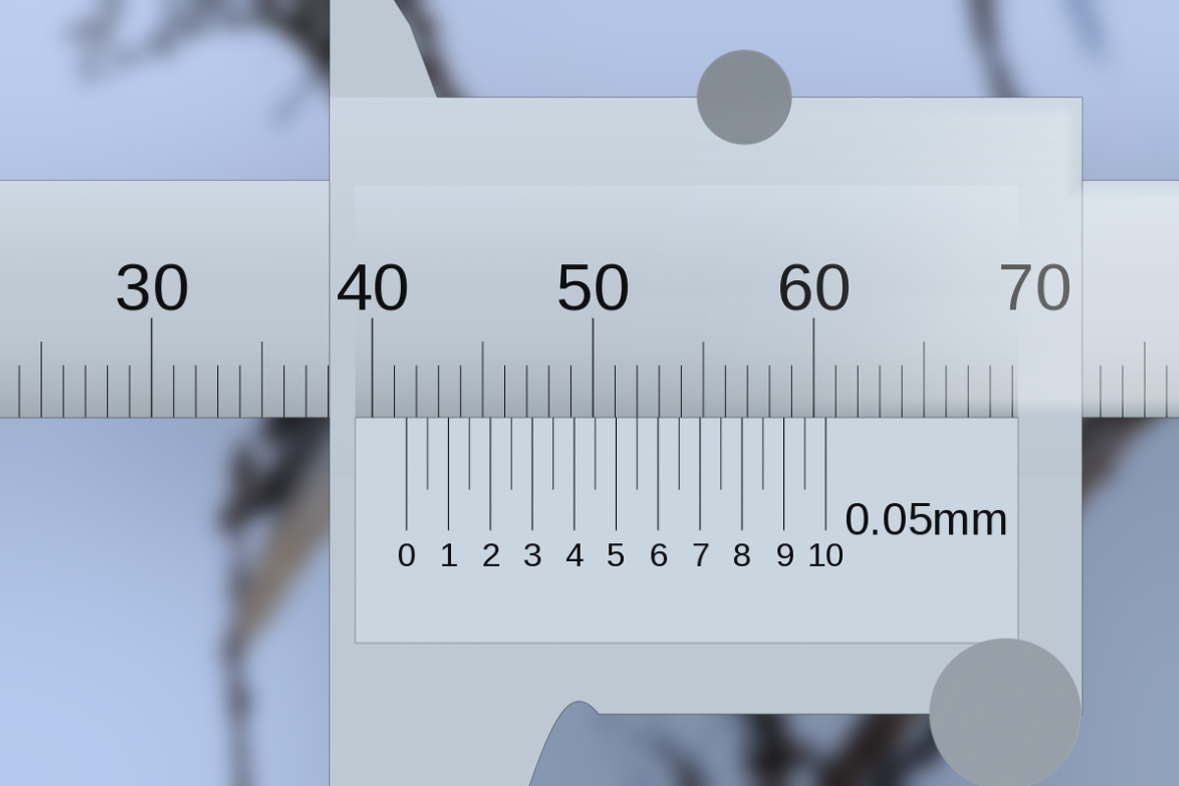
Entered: {"value": 41.55, "unit": "mm"}
